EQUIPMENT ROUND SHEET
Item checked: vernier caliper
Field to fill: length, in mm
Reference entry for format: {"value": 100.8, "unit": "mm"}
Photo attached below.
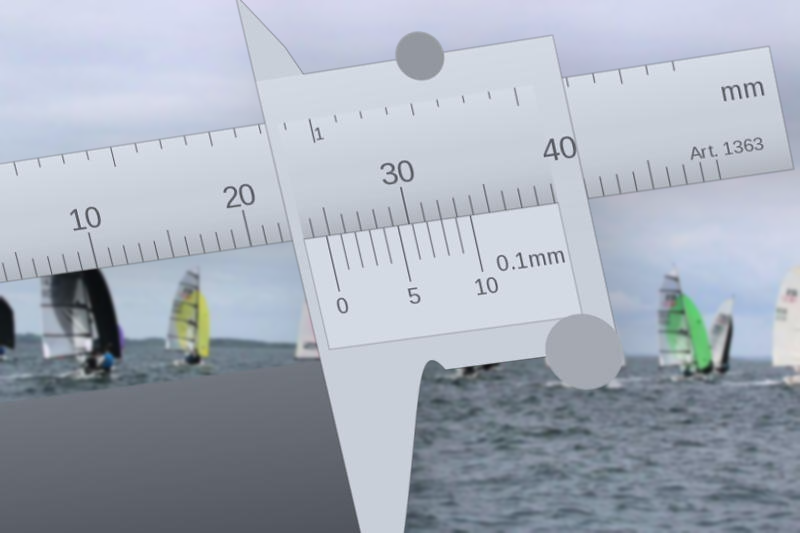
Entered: {"value": 24.8, "unit": "mm"}
